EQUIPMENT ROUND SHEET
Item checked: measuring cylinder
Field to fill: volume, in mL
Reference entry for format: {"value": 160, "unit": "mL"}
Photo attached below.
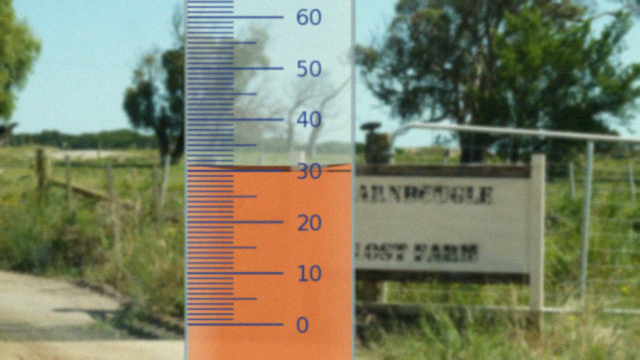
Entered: {"value": 30, "unit": "mL"}
